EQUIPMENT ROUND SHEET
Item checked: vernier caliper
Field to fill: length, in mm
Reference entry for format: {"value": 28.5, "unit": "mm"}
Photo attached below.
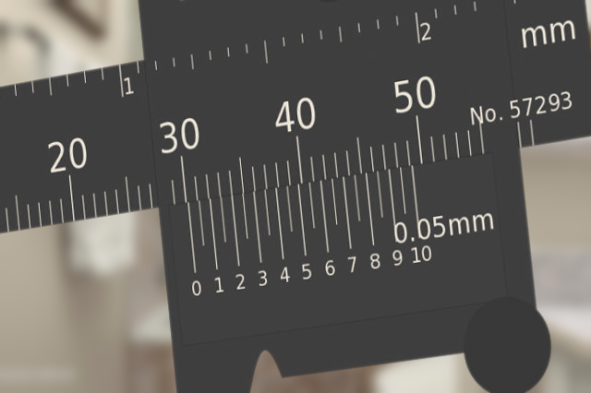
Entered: {"value": 30.2, "unit": "mm"}
